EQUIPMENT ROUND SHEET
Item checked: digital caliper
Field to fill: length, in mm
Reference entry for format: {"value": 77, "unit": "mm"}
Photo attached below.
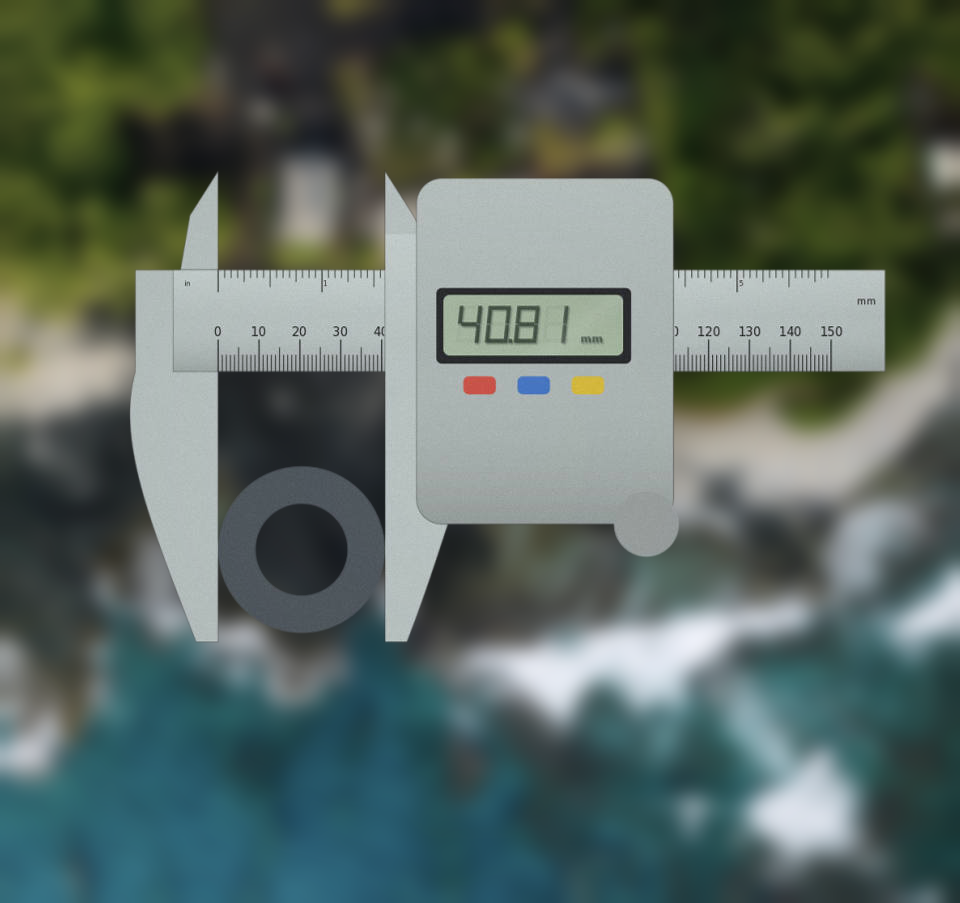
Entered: {"value": 40.81, "unit": "mm"}
